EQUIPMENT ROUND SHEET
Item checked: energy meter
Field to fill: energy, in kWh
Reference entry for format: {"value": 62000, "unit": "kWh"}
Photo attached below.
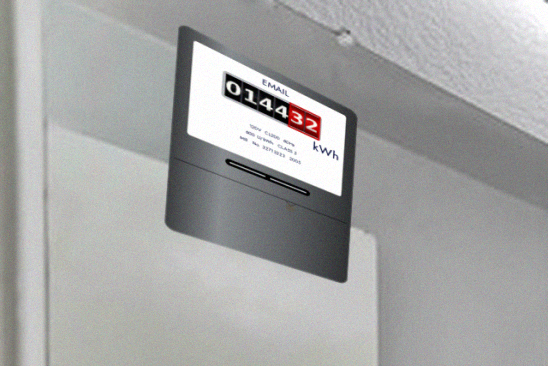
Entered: {"value": 144.32, "unit": "kWh"}
